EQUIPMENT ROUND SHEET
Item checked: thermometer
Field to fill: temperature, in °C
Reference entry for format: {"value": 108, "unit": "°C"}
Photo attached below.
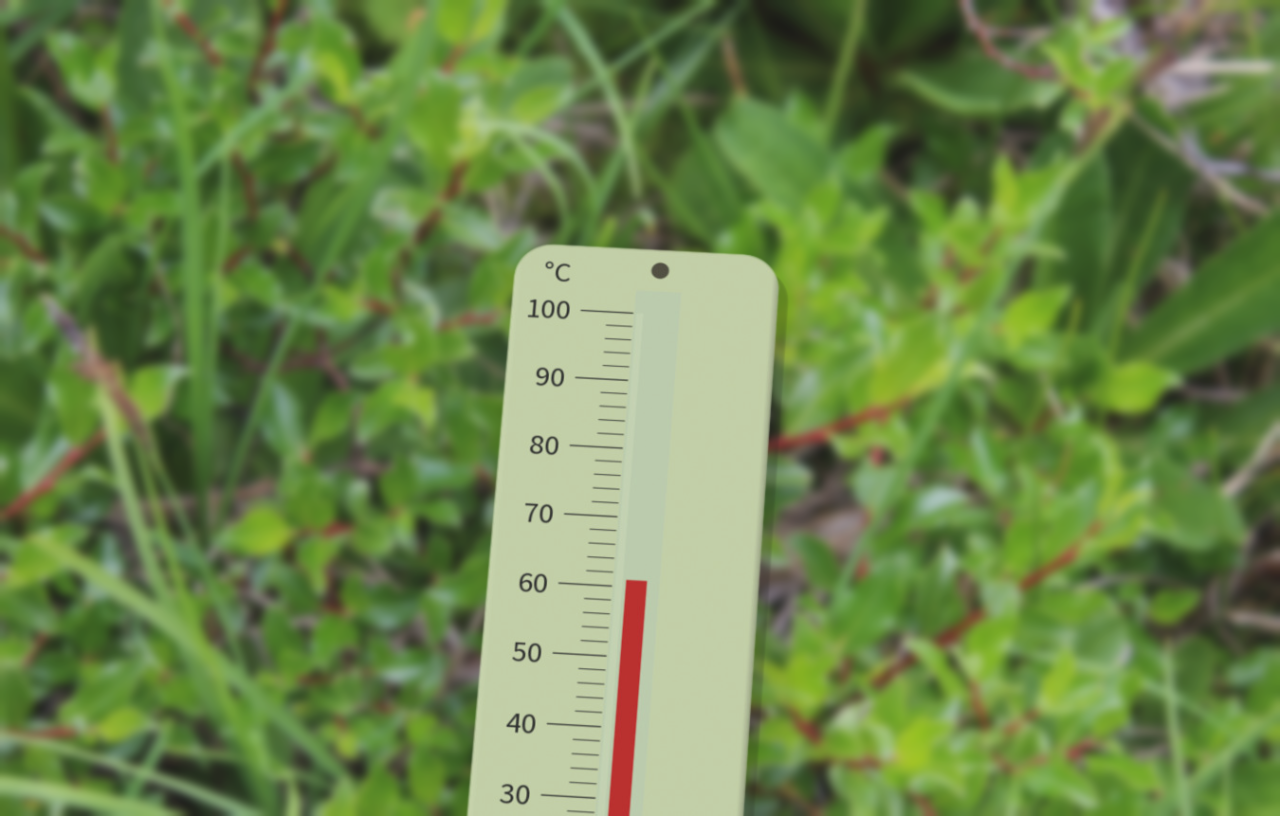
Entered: {"value": 61, "unit": "°C"}
